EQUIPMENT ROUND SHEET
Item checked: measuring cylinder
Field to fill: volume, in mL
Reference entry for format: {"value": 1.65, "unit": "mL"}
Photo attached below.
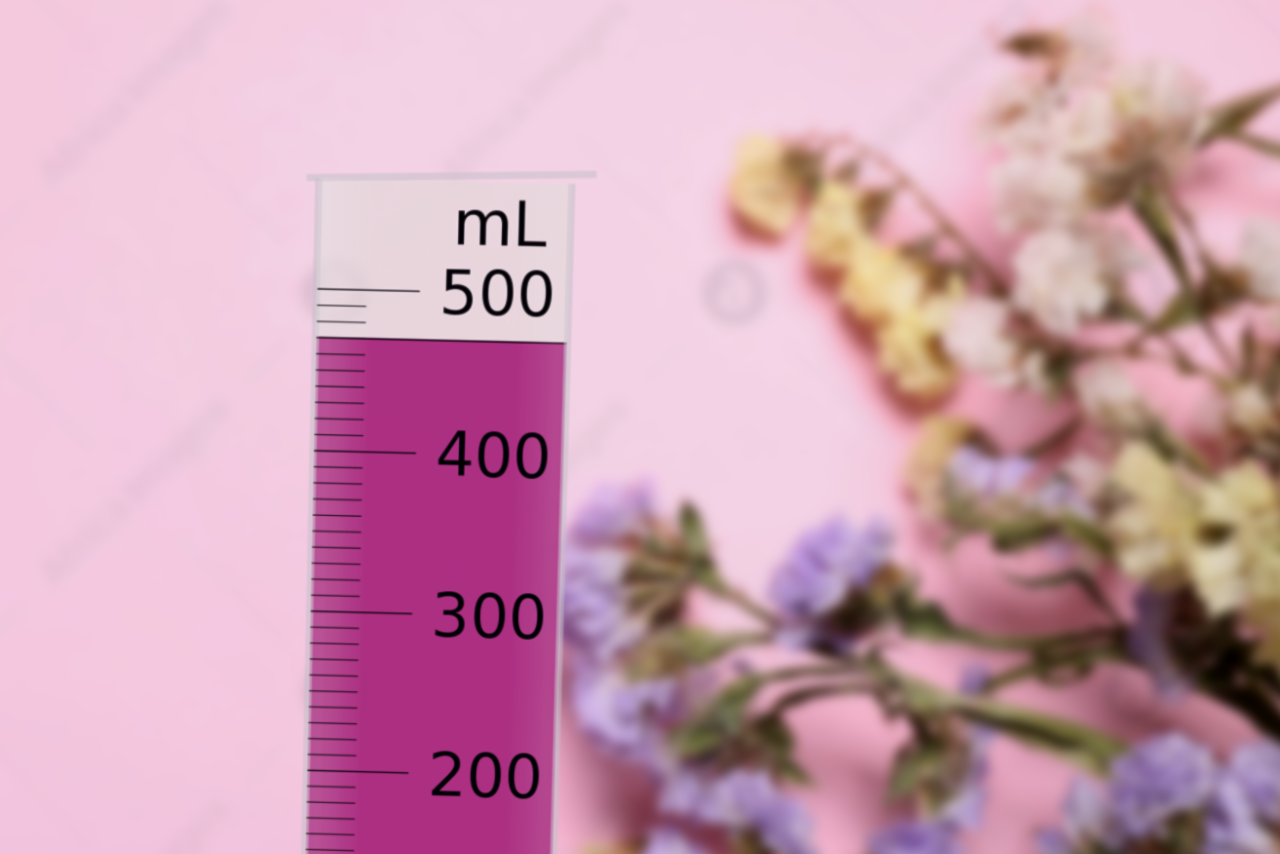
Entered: {"value": 470, "unit": "mL"}
